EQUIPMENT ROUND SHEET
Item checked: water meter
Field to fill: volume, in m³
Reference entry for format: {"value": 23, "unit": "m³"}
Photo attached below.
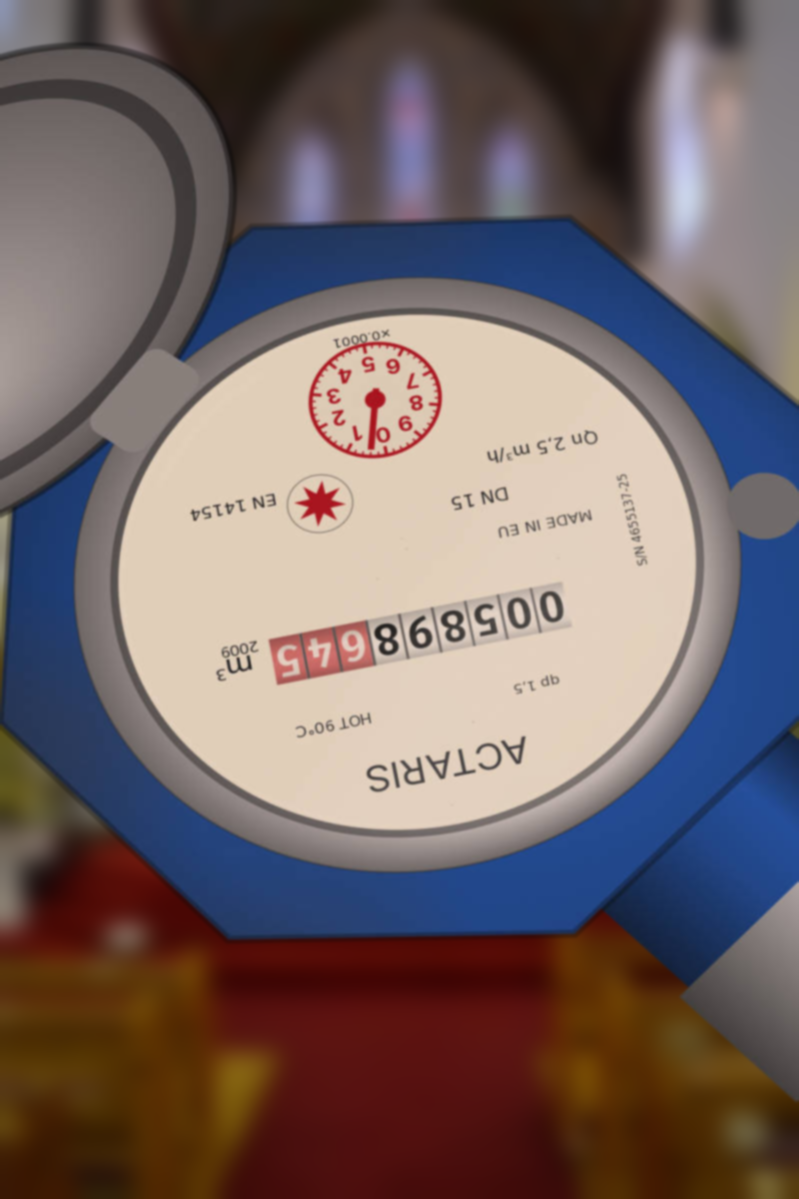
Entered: {"value": 5898.6450, "unit": "m³"}
